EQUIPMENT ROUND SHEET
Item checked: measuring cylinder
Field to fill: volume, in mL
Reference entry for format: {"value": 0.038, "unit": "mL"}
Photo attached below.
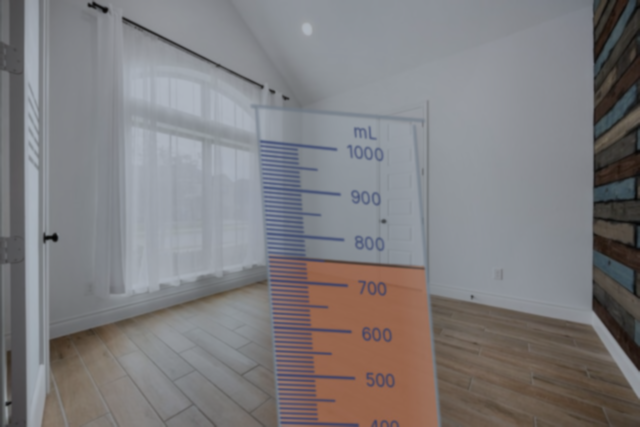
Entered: {"value": 750, "unit": "mL"}
